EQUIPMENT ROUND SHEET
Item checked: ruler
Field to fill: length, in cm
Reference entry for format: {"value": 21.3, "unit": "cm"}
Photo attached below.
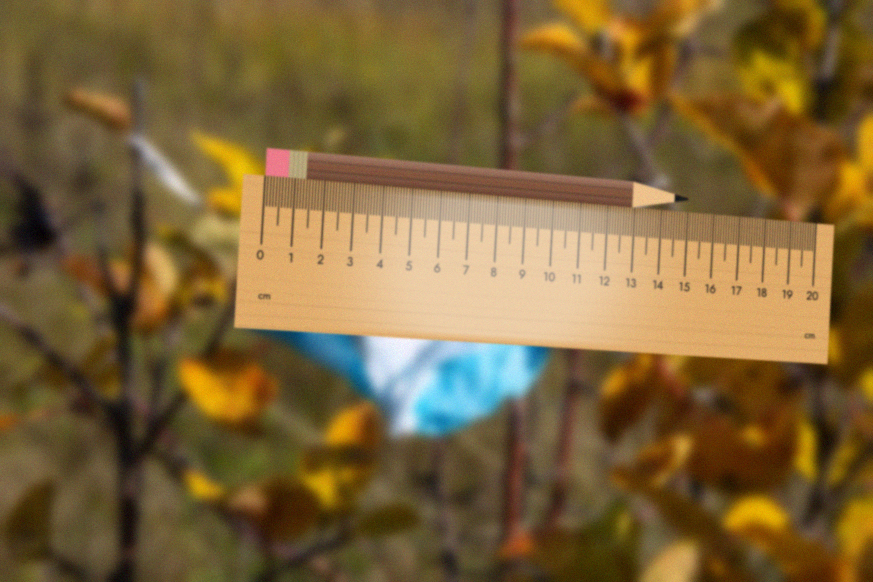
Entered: {"value": 15, "unit": "cm"}
